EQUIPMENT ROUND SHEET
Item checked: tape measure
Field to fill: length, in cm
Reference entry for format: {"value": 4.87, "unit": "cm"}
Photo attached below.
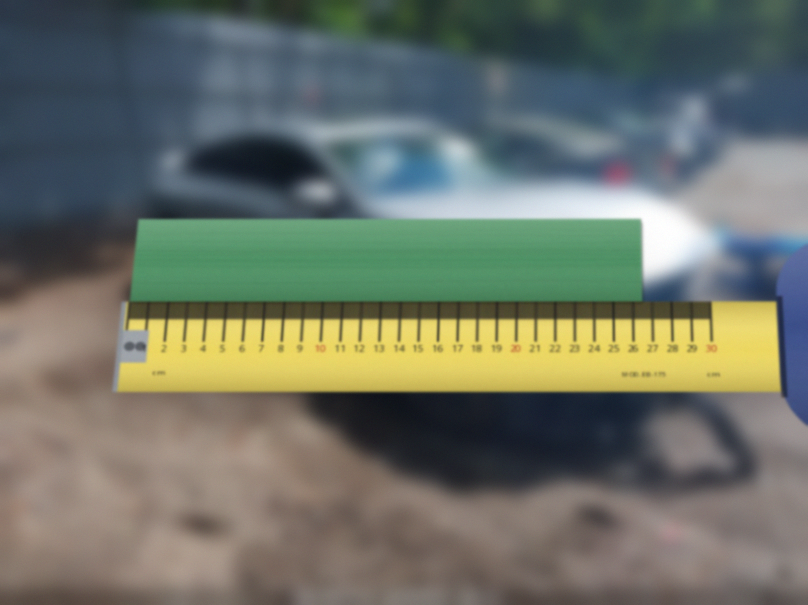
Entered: {"value": 26.5, "unit": "cm"}
